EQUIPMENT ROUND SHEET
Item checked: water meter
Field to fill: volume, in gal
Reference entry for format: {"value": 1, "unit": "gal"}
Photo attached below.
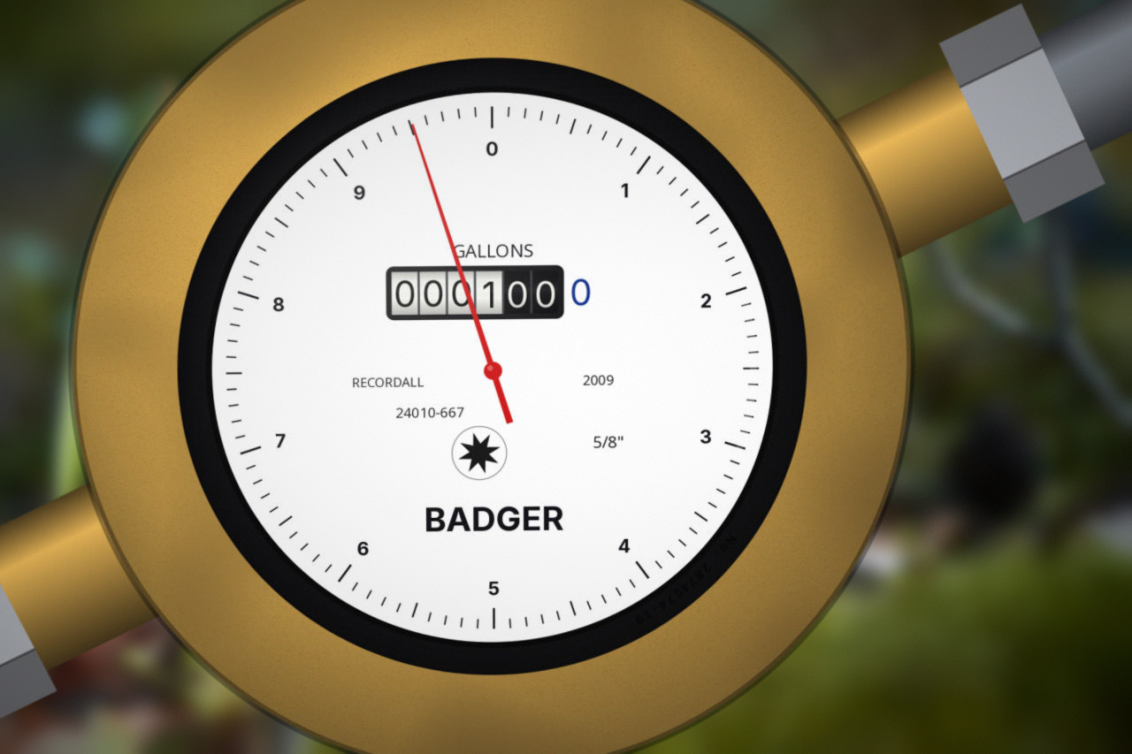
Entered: {"value": 999.5, "unit": "gal"}
